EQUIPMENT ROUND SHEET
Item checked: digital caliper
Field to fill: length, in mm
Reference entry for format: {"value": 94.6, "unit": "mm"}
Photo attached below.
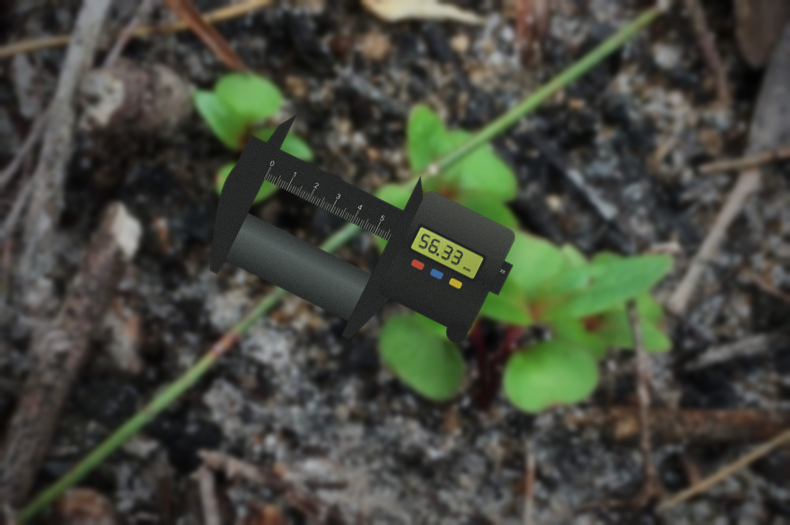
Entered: {"value": 56.33, "unit": "mm"}
